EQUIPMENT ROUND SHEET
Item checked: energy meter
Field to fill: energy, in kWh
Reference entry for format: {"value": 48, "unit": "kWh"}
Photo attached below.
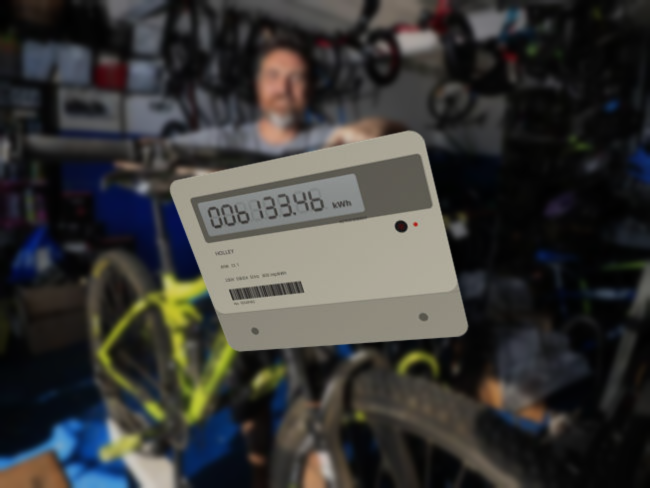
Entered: {"value": 6133.46, "unit": "kWh"}
